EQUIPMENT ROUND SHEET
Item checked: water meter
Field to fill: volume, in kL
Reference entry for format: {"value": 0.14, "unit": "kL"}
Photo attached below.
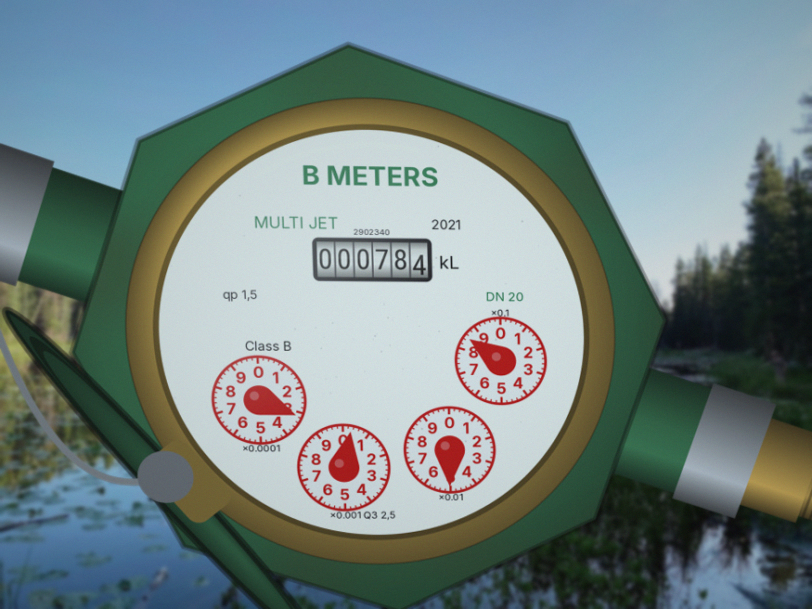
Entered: {"value": 783.8503, "unit": "kL"}
